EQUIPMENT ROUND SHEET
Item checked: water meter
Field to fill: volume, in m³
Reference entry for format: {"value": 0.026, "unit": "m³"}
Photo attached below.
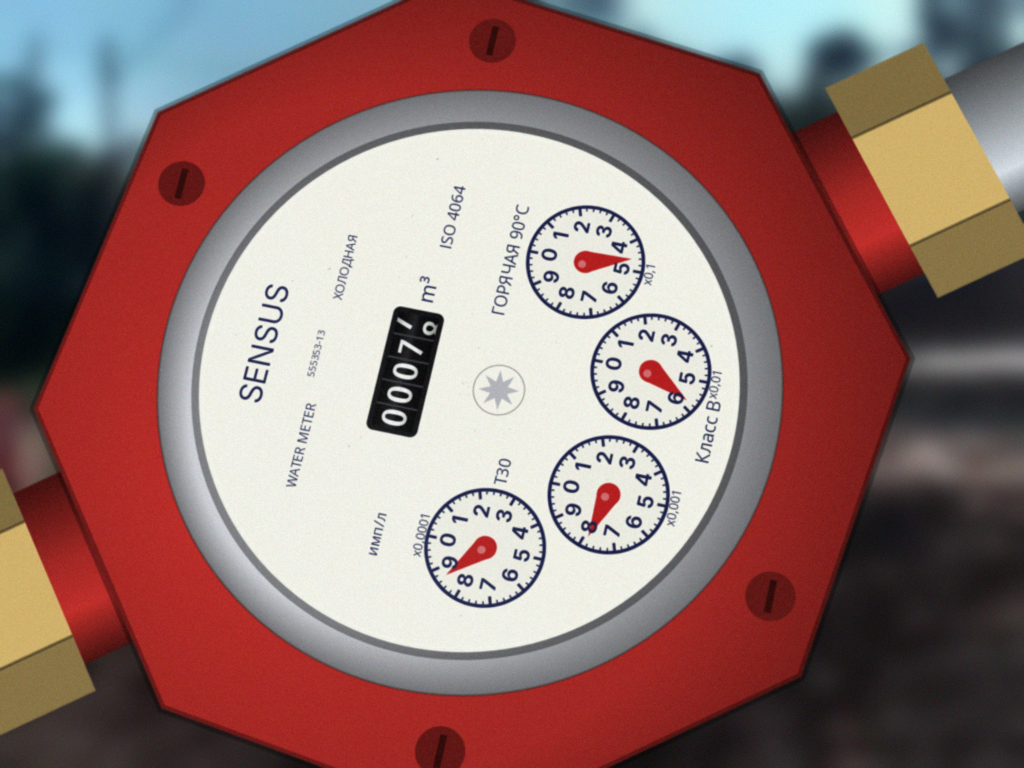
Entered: {"value": 77.4578, "unit": "m³"}
